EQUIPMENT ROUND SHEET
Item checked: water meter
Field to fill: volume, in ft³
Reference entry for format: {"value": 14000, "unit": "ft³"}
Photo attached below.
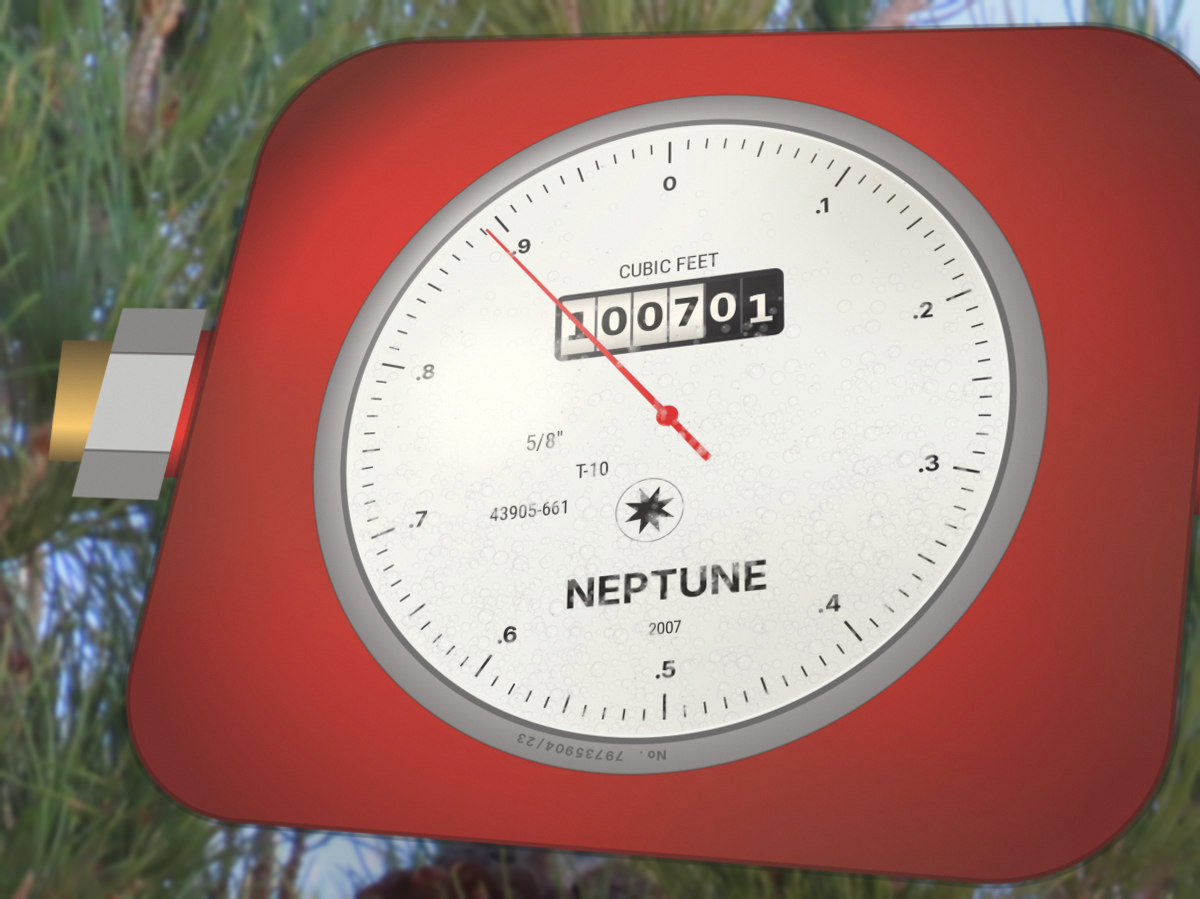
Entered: {"value": 100700.89, "unit": "ft³"}
